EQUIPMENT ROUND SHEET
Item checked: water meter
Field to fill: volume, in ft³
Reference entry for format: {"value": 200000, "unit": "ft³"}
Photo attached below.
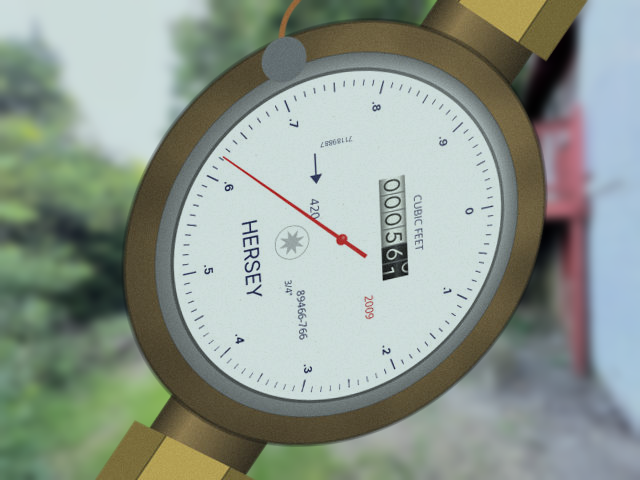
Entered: {"value": 560.62, "unit": "ft³"}
